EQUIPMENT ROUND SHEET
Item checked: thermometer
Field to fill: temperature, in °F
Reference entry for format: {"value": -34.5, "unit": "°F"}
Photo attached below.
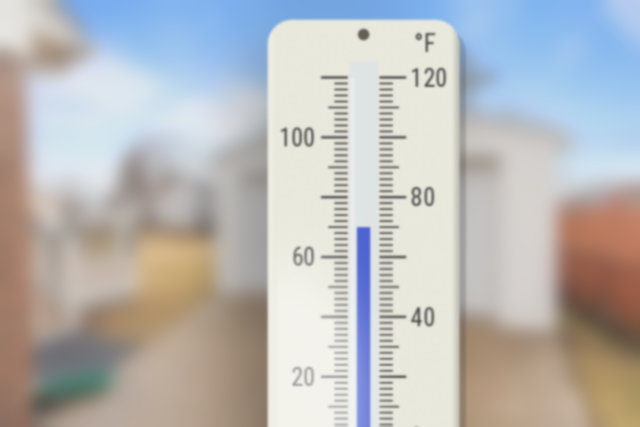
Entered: {"value": 70, "unit": "°F"}
